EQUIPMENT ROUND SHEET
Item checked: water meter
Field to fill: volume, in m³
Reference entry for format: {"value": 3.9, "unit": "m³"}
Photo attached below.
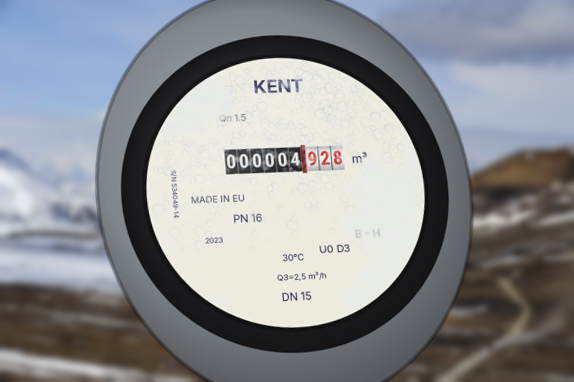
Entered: {"value": 4.928, "unit": "m³"}
